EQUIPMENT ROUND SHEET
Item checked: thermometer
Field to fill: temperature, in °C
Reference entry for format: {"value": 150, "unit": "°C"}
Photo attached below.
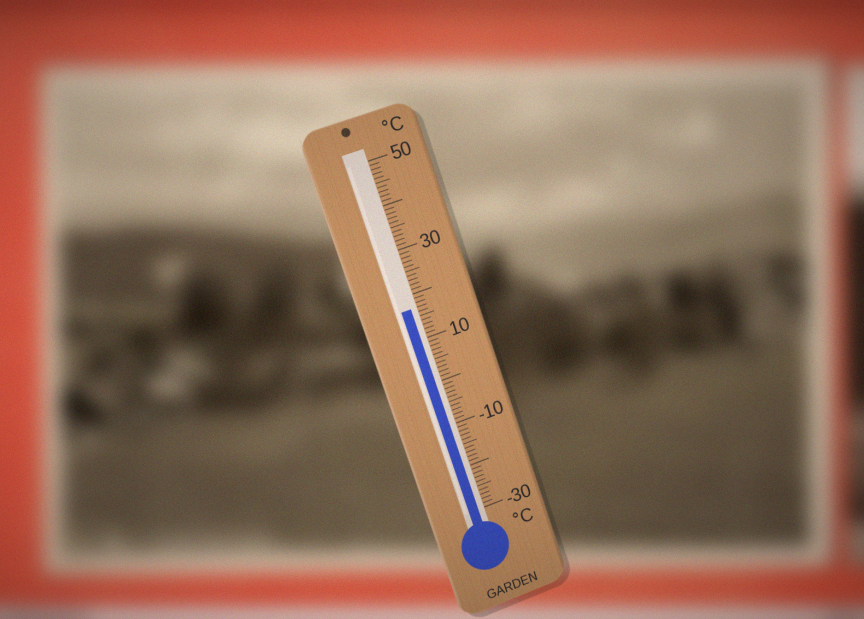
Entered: {"value": 17, "unit": "°C"}
